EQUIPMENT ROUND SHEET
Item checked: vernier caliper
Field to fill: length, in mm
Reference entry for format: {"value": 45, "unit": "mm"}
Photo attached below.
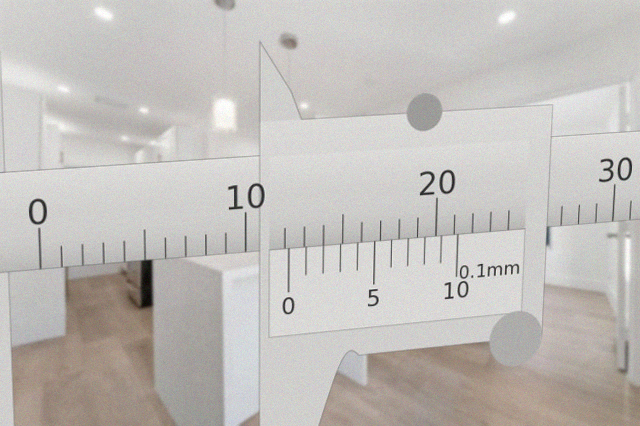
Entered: {"value": 12.2, "unit": "mm"}
